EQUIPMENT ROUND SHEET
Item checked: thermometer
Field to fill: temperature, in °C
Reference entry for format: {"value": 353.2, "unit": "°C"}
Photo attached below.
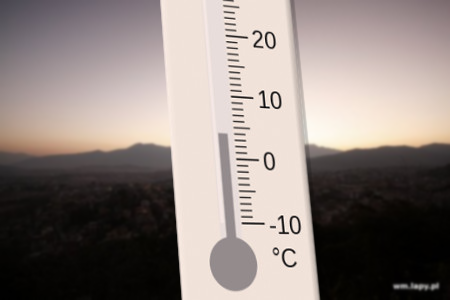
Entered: {"value": 4, "unit": "°C"}
